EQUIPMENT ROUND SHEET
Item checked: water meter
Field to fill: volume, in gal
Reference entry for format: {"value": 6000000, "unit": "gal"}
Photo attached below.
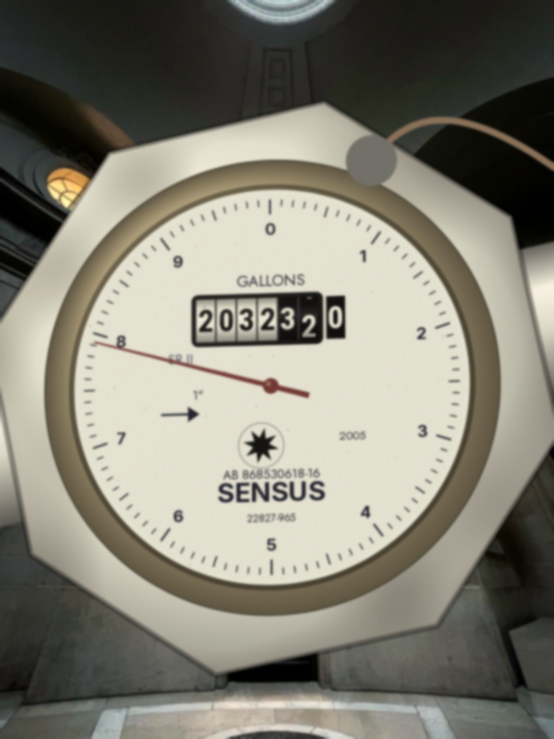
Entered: {"value": 2032317.9, "unit": "gal"}
